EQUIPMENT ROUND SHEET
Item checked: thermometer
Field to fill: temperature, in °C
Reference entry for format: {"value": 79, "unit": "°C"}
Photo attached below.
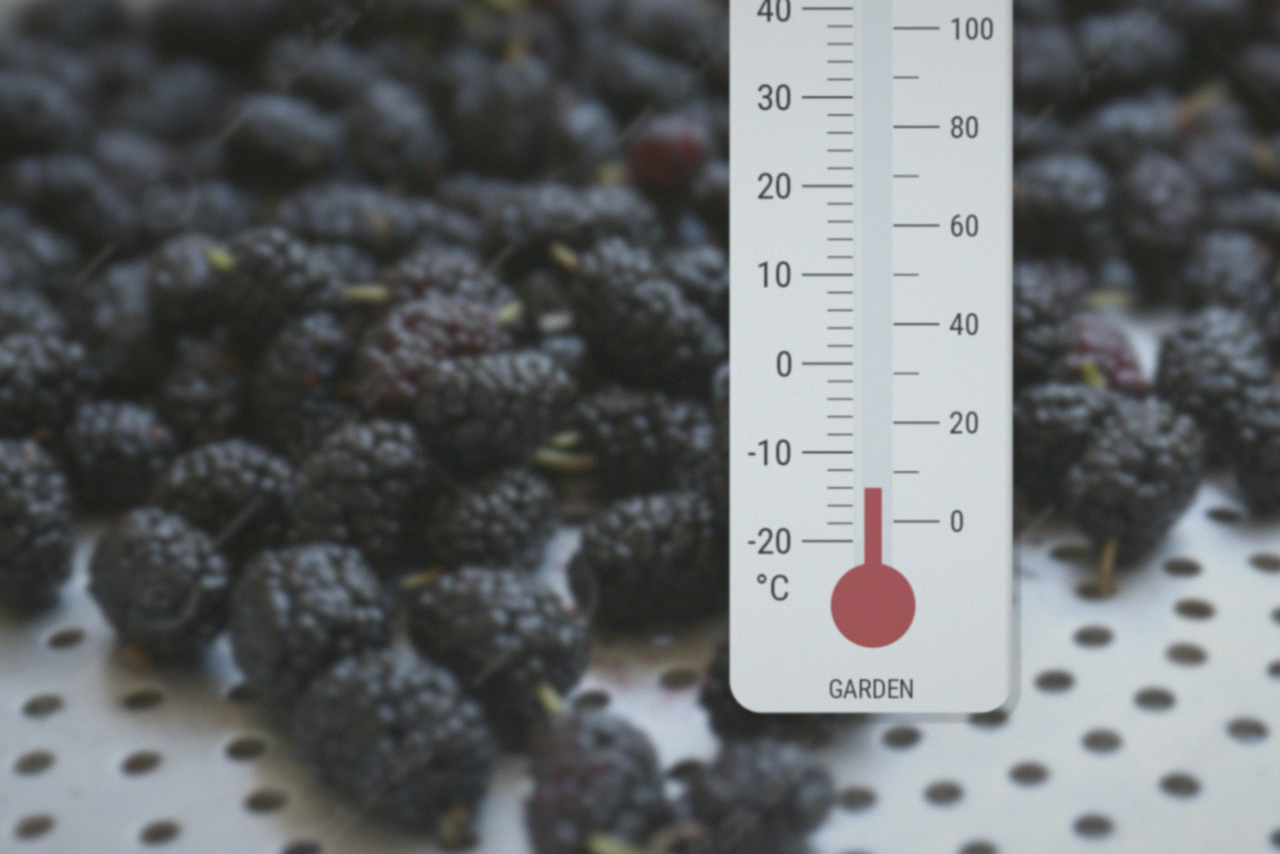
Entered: {"value": -14, "unit": "°C"}
